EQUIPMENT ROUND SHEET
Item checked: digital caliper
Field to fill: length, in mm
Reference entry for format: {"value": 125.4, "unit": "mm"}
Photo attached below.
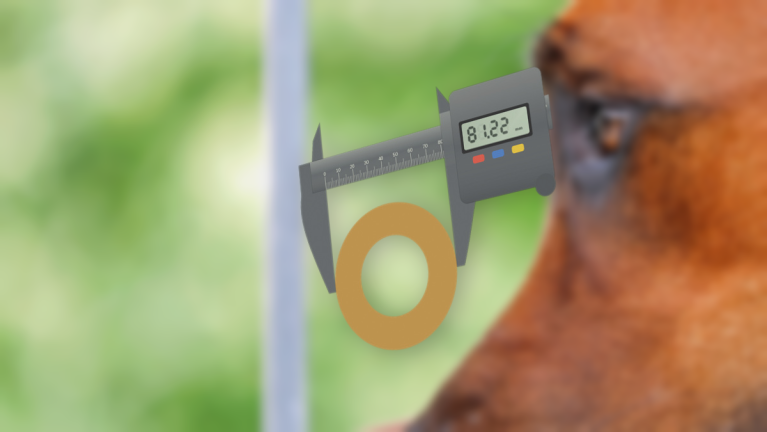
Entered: {"value": 81.22, "unit": "mm"}
